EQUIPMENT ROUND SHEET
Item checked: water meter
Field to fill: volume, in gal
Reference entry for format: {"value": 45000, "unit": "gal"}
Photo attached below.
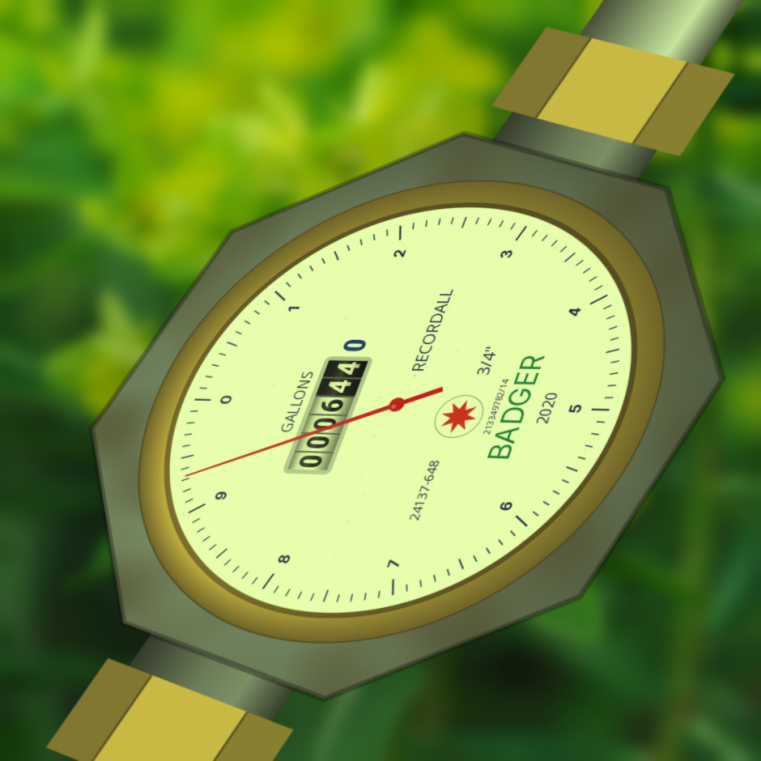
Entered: {"value": 6439.3, "unit": "gal"}
